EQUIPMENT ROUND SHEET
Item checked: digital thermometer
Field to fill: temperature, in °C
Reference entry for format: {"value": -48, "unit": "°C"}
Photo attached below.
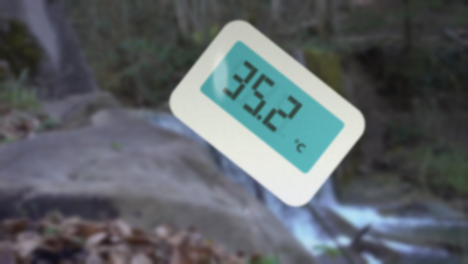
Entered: {"value": 35.2, "unit": "°C"}
